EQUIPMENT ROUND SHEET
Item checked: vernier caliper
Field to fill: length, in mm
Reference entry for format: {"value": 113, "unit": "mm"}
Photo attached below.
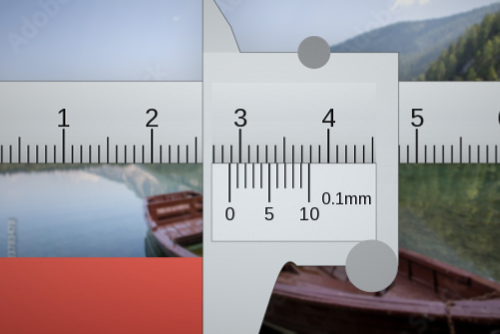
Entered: {"value": 28.8, "unit": "mm"}
